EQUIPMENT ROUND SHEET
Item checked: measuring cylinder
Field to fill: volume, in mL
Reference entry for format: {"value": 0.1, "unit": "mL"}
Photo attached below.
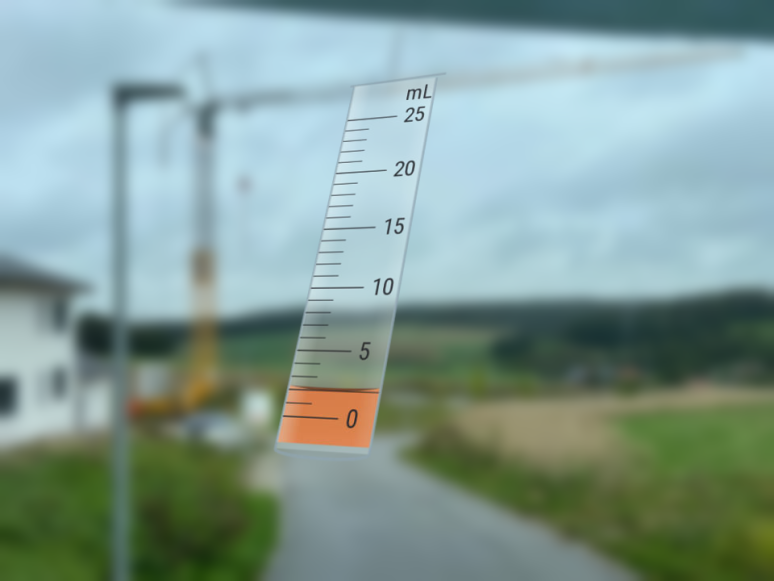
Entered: {"value": 2, "unit": "mL"}
